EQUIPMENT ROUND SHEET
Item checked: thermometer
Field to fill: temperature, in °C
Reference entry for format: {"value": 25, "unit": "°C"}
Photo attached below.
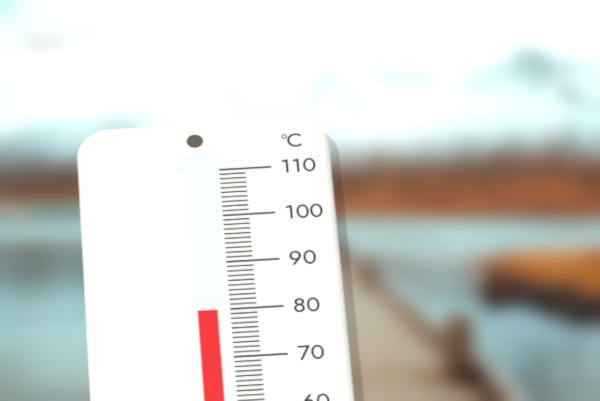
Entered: {"value": 80, "unit": "°C"}
